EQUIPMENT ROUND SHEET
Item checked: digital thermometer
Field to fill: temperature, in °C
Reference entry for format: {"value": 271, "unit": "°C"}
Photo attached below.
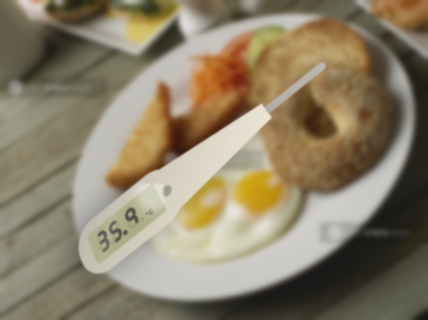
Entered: {"value": 35.9, "unit": "°C"}
